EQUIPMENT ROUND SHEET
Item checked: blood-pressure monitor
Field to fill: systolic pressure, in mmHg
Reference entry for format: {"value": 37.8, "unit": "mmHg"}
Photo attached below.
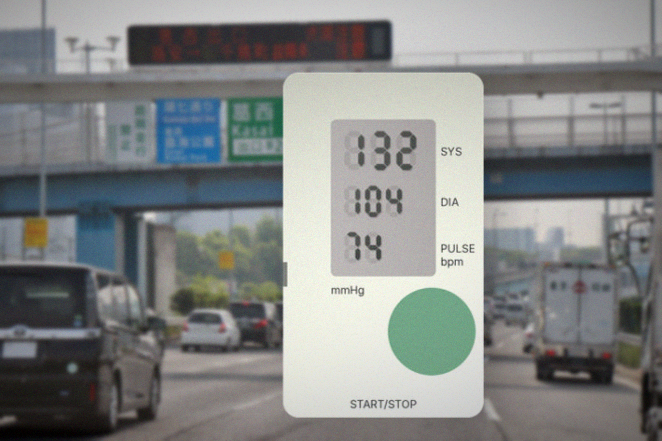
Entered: {"value": 132, "unit": "mmHg"}
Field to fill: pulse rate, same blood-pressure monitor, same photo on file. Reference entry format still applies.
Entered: {"value": 74, "unit": "bpm"}
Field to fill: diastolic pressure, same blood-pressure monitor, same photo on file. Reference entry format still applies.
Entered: {"value": 104, "unit": "mmHg"}
